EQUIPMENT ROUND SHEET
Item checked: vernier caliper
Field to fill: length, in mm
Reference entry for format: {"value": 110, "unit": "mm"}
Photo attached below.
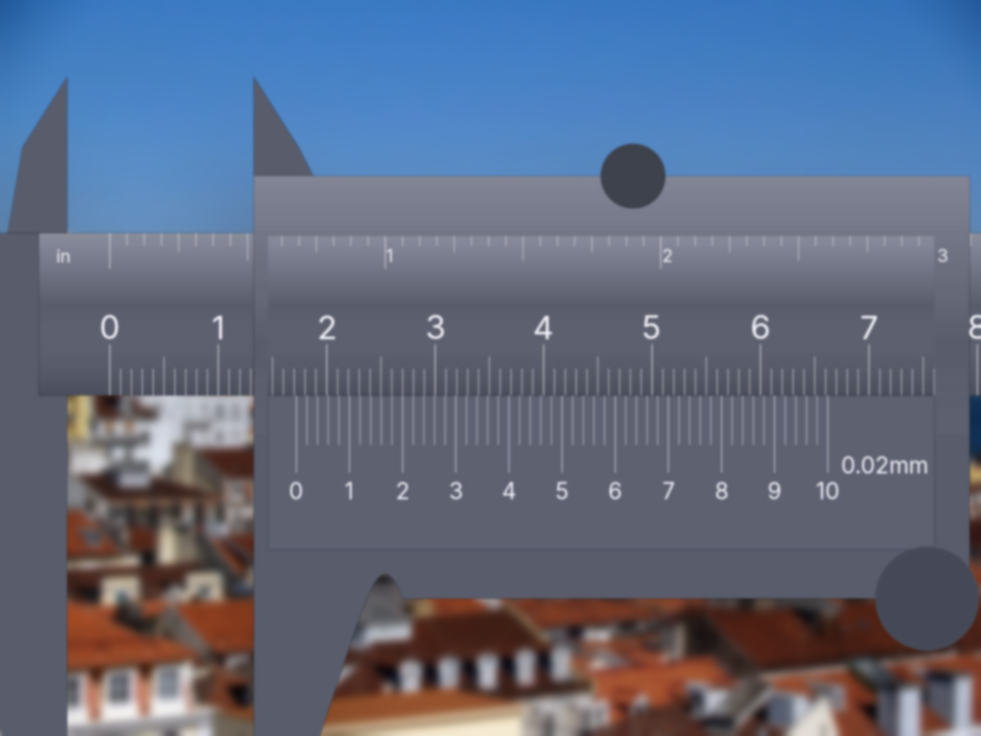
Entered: {"value": 17.2, "unit": "mm"}
